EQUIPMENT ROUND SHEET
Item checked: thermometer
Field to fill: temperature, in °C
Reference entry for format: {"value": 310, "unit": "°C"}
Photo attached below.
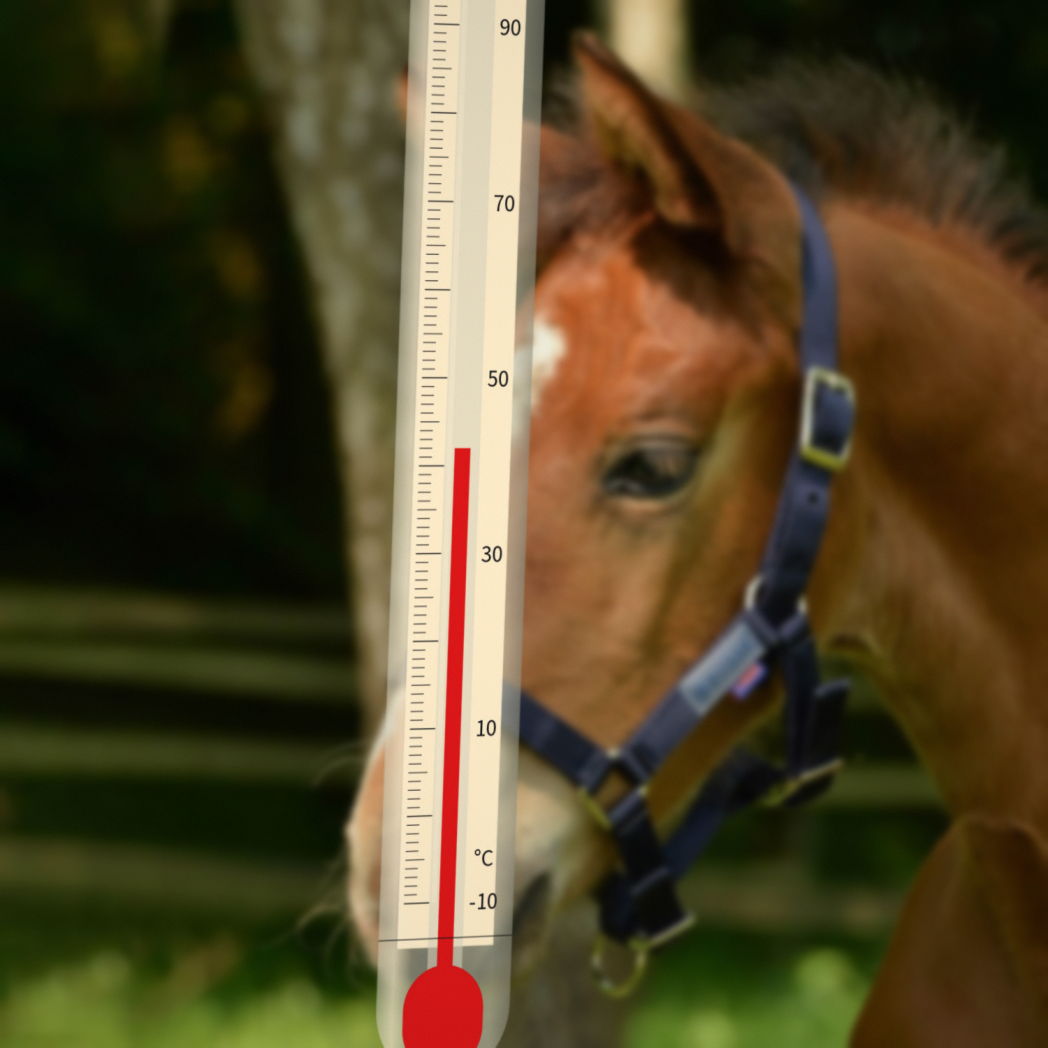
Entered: {"value": 42, "unit": "°C"}
